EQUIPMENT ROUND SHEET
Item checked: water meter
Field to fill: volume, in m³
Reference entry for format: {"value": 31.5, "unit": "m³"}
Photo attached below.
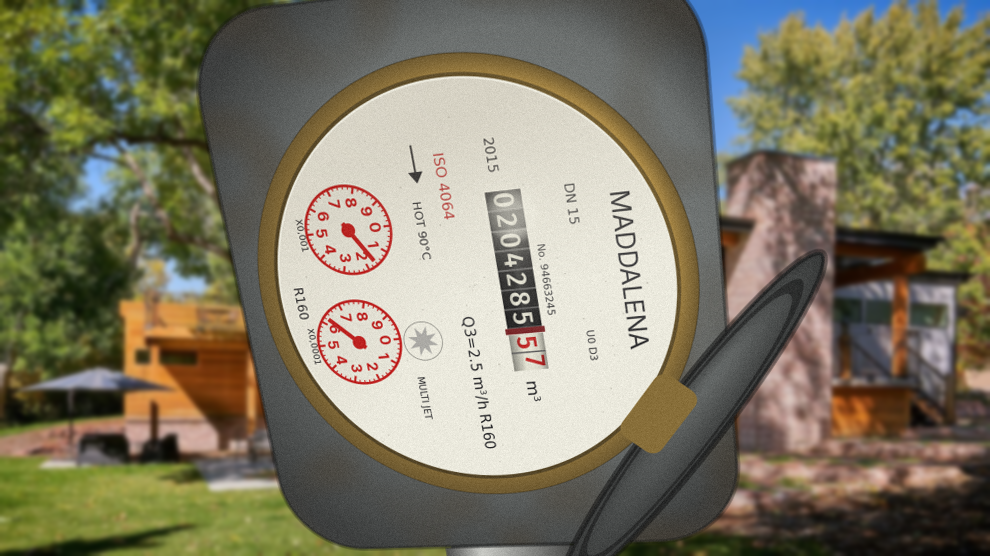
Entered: {"value": 204285.5716, "unit": "m³"}
